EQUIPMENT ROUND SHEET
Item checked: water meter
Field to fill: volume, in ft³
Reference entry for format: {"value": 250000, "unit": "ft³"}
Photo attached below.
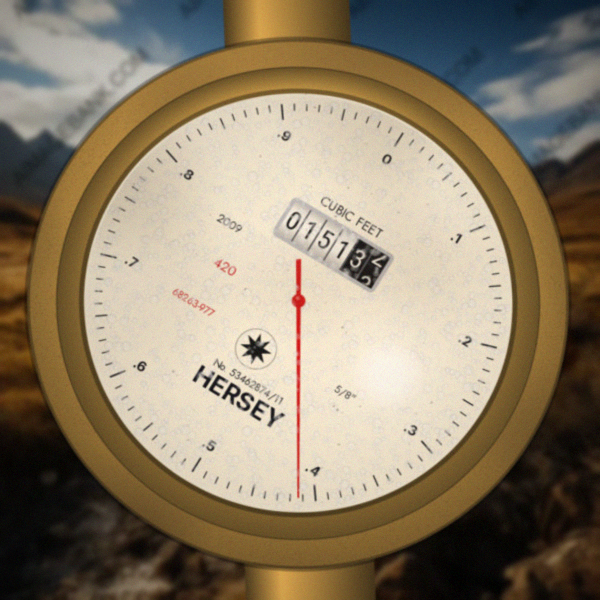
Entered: {"value": 15132.41, "unit": "ft³"}
